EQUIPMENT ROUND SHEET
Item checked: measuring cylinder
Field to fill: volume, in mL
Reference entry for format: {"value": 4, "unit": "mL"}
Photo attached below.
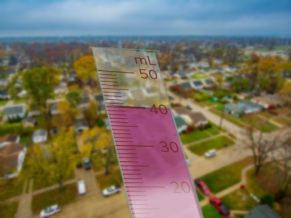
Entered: {"value": 40, "unit": "mL"}
